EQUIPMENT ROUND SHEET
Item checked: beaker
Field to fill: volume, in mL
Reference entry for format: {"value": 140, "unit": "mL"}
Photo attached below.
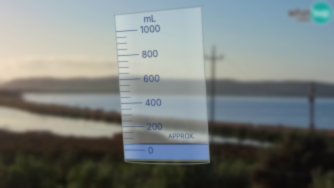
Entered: {"value": 50, "unit": "mL"}
